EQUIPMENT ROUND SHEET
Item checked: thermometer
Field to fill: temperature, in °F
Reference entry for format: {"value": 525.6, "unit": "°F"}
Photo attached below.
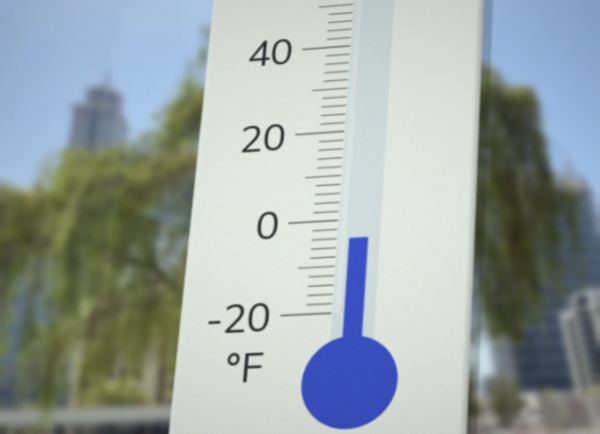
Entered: {"value": -4, "unit": "°F"}
